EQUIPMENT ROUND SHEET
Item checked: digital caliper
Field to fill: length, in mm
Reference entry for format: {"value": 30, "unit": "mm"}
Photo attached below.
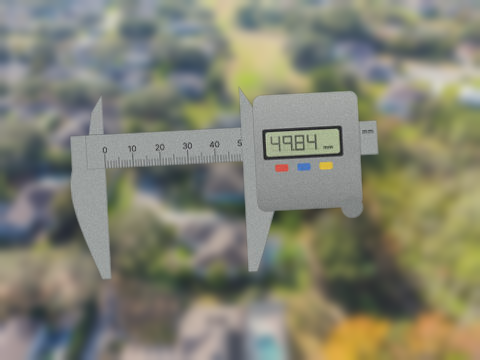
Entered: {"value": 49.84, "unit": "mm"}
